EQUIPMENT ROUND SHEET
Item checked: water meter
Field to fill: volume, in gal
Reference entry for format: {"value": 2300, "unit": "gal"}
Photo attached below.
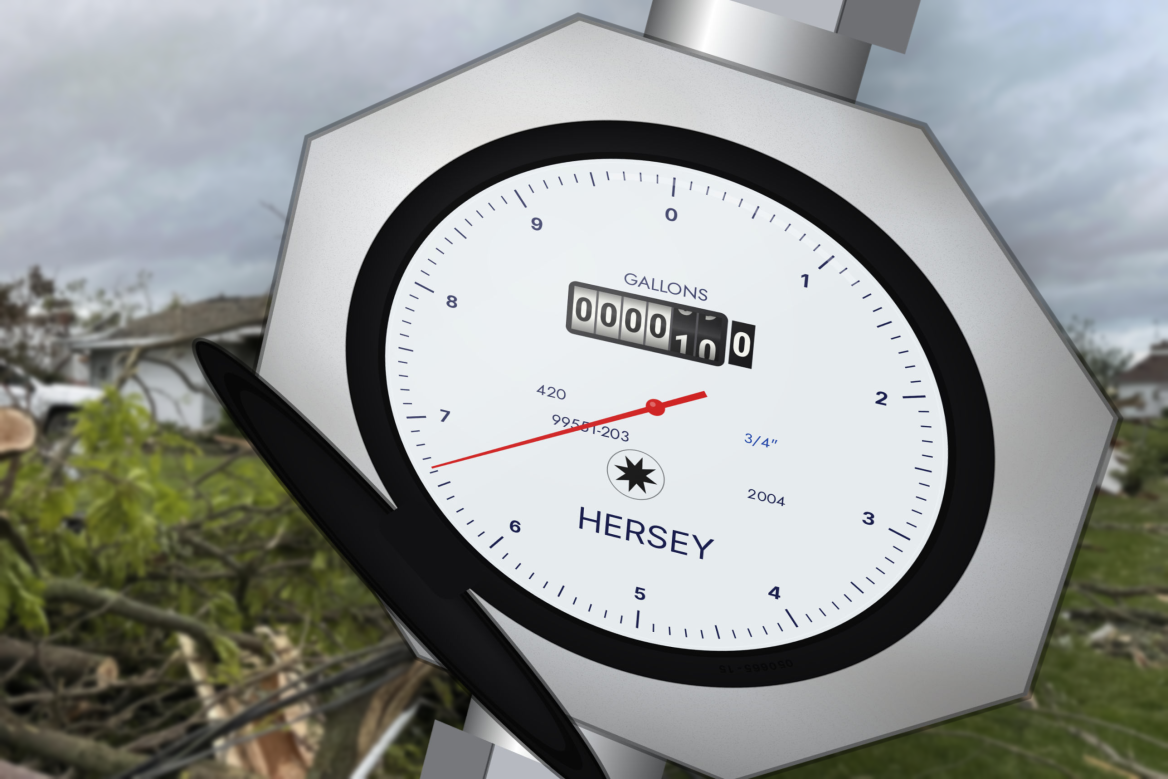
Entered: {"value": 96.6, "unit": "gal"}
